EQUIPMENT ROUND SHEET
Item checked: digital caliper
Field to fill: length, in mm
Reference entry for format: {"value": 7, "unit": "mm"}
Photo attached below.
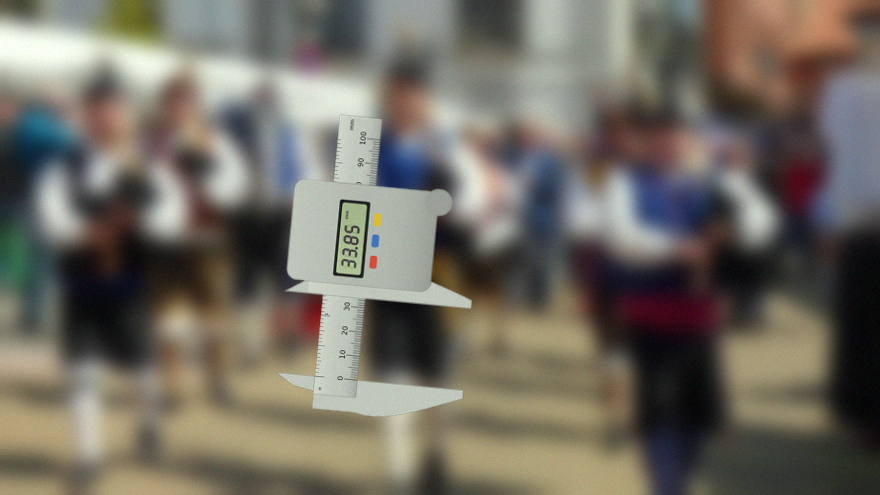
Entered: {"value": 33.85, "unit": "mm"}
